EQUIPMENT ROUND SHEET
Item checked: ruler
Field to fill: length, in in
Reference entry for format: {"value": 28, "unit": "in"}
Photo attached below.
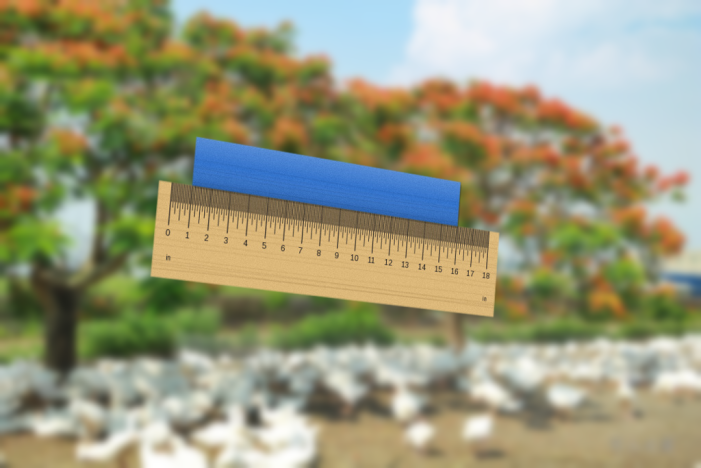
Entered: {"value": 15, "unit": "in"}
